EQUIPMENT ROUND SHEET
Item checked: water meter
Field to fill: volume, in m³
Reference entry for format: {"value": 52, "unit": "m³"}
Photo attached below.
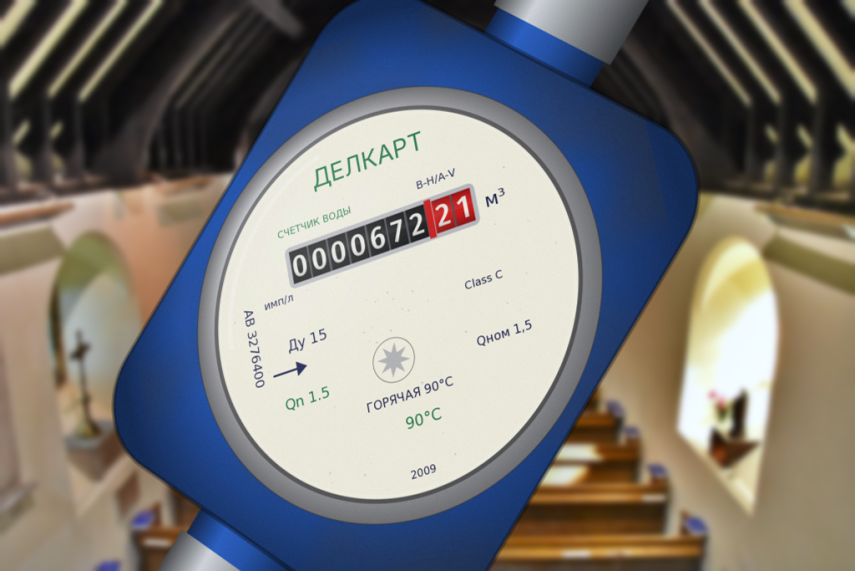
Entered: {"value": 672.21, "unit": "m³"}
